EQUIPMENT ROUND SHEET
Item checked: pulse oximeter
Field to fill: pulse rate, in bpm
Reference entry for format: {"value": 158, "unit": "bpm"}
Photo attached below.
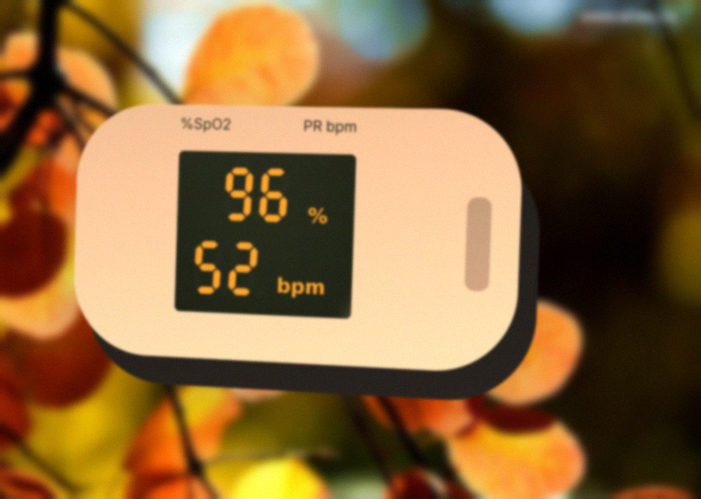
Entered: {"value": 52, "unit": "bpm"}
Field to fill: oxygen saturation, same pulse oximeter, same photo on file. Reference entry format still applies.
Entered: {"value": 96, "unit": "%"}
